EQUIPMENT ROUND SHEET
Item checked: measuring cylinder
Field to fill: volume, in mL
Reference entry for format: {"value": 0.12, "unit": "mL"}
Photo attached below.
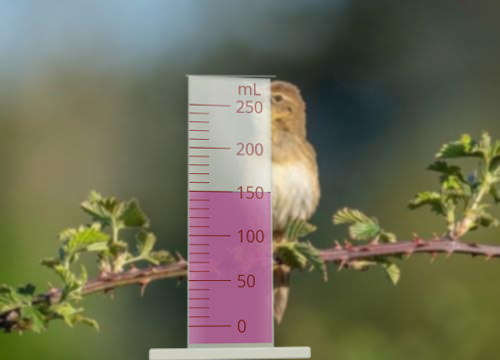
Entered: {"value": 150, "unit": "mL"}
